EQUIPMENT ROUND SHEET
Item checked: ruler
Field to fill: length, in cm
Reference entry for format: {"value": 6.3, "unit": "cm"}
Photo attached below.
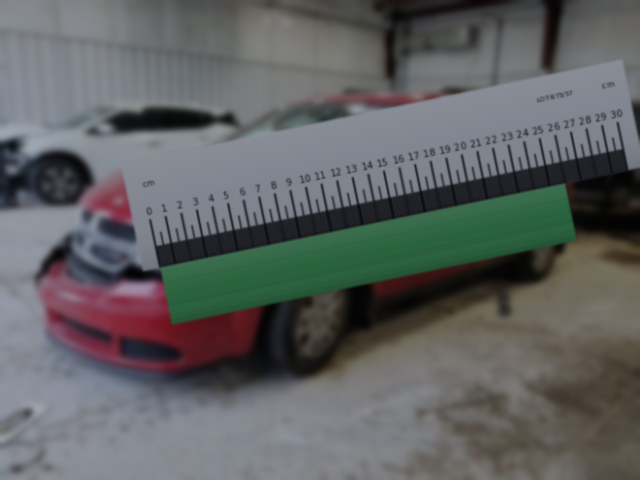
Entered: {"value": 26, "unit": "cm"}
